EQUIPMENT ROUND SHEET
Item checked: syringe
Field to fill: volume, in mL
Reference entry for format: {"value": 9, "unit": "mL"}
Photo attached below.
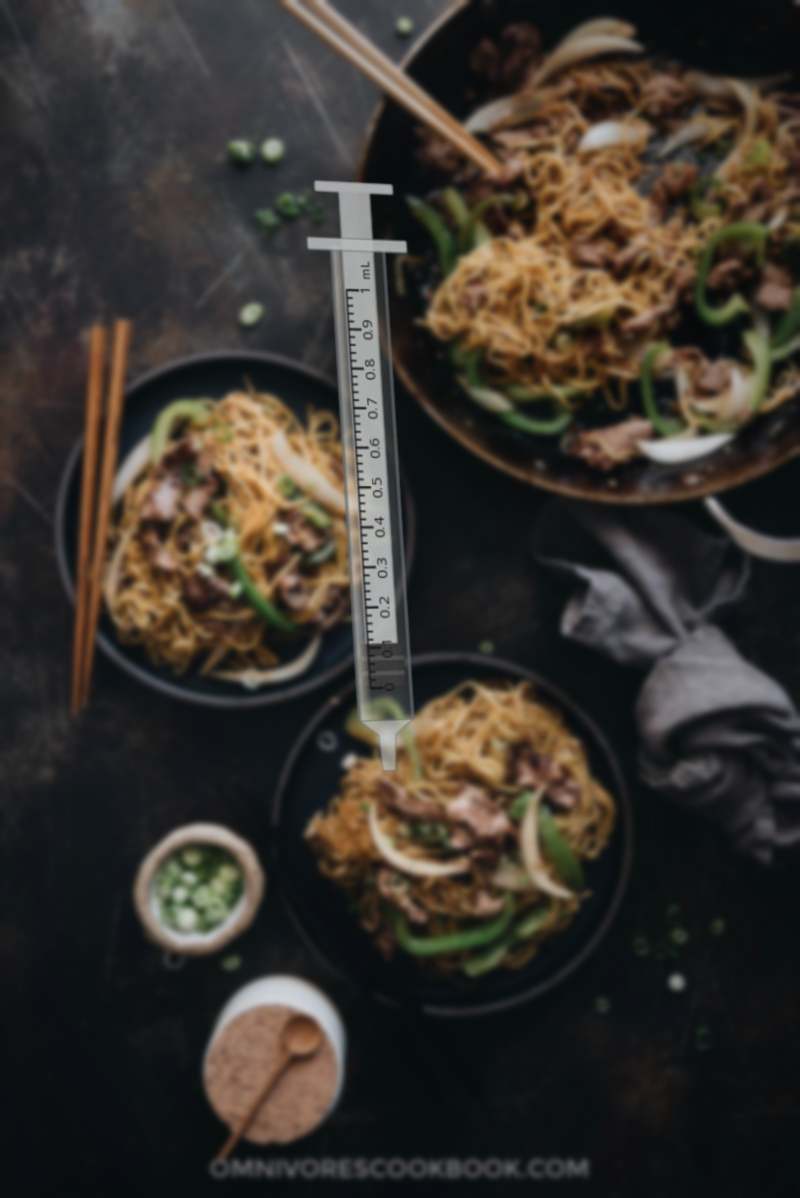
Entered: {"value": 0, "unit": "mL"}
